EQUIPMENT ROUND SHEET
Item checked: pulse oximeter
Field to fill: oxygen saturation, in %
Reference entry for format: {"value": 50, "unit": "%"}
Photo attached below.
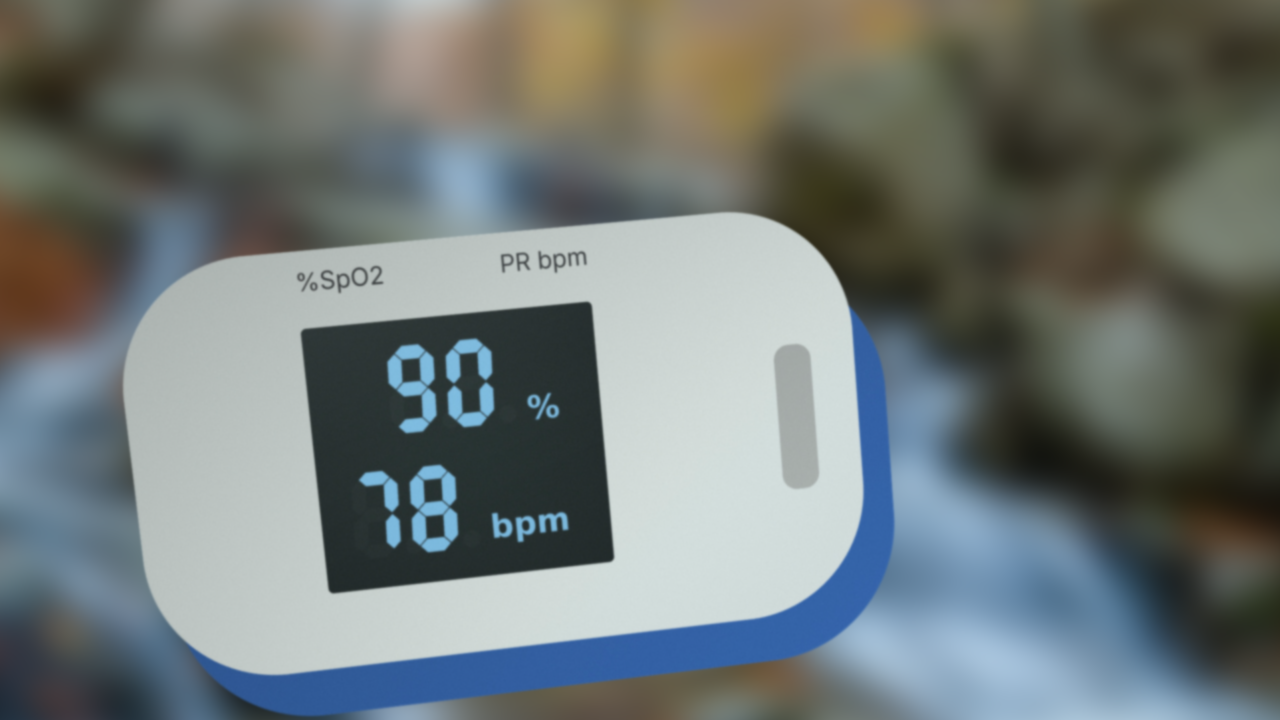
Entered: {"value": 90, "unit": "%"}
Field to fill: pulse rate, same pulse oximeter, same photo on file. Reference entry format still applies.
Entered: {"value": 78, "unit": "bpm"}
